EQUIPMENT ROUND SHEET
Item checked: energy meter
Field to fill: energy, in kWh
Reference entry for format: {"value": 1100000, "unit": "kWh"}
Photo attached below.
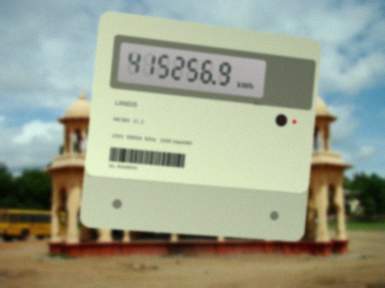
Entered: {"value": 415256.9, "unit": "kWh"}
